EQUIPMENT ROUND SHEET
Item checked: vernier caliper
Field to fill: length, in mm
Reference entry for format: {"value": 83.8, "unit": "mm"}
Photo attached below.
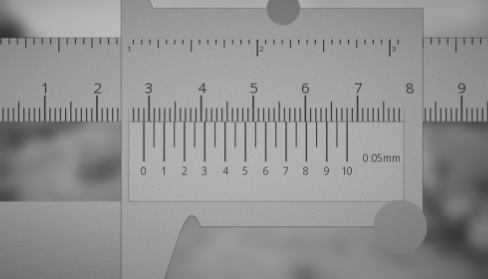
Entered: {"value": 29.0, "unit": "mm"}
